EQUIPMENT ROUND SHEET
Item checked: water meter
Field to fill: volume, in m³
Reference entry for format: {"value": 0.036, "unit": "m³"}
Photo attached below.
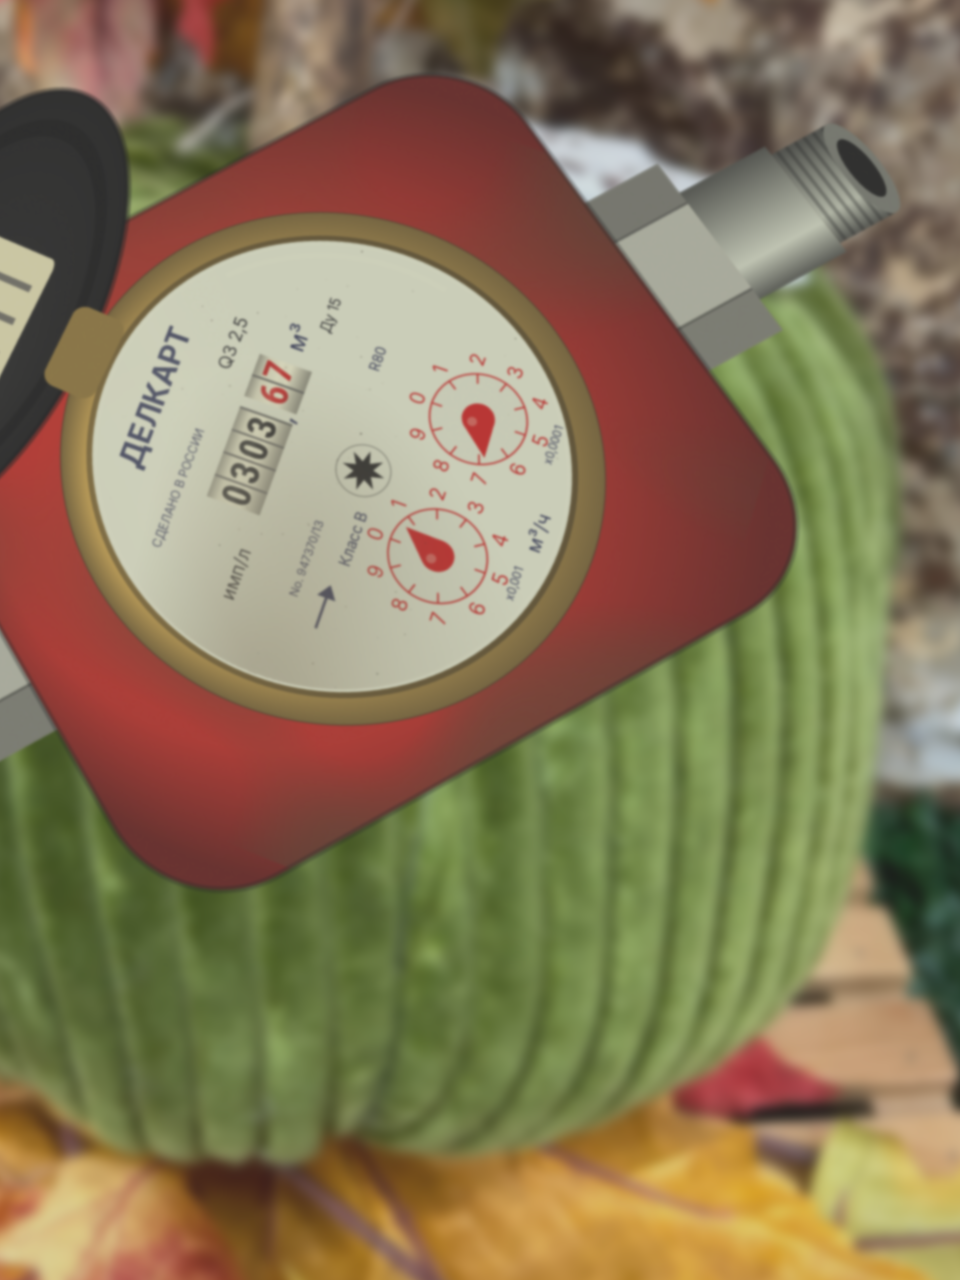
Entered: {"value": 303.6706, "unit": "m³"}
